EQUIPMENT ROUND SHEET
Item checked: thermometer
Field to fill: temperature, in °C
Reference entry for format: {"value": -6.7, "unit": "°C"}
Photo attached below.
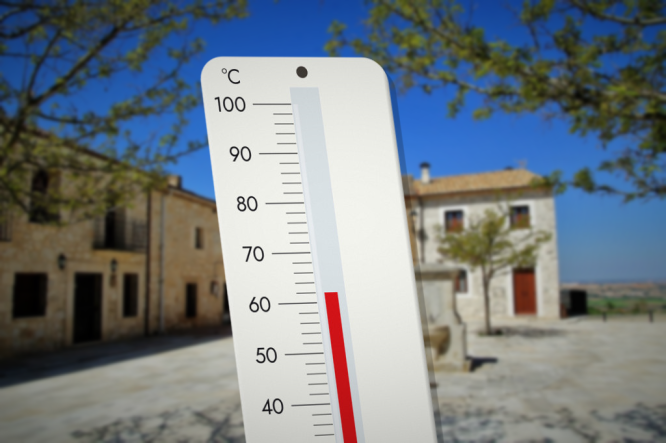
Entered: {"value": 62, "unit": "°C"}
